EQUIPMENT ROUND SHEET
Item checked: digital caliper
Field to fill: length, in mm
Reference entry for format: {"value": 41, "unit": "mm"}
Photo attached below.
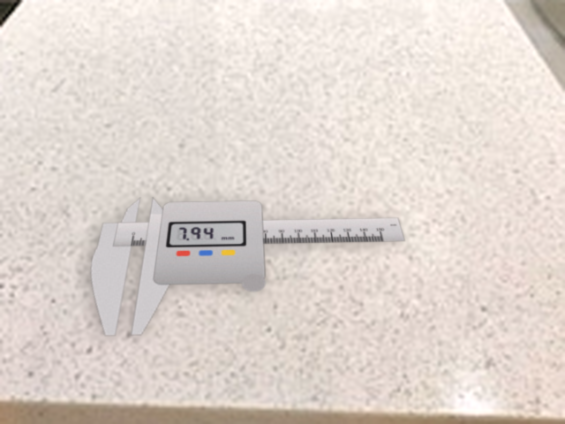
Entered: {"value": 7.94, "unit": "mm"}
